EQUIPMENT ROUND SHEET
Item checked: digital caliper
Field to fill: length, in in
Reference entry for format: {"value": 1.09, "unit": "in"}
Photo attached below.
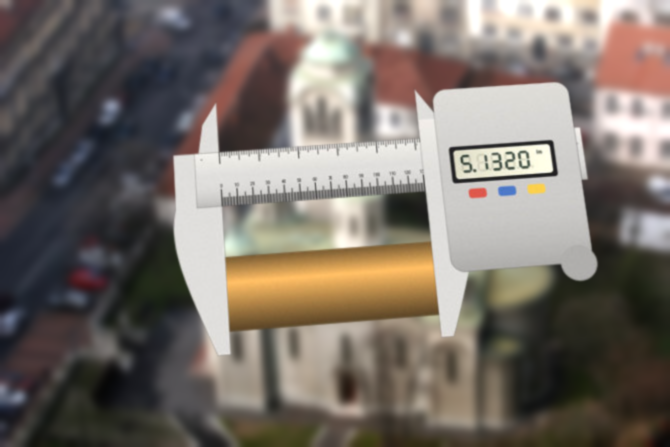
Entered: {"value": 5.1320, "unit": "in"}
